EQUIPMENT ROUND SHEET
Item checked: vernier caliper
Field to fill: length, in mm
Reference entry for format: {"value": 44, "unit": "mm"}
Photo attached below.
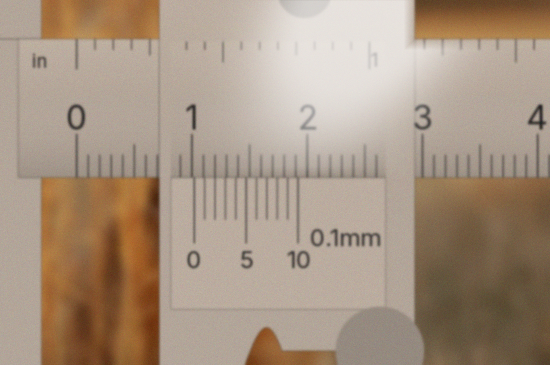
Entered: {"value": 10.2, "unit": "mm"}
